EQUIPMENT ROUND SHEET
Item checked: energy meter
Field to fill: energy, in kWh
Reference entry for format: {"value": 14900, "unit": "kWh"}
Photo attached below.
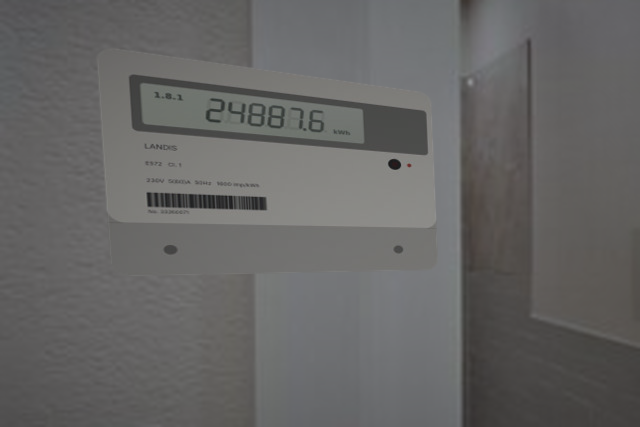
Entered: {"value": 24887.6, "unit": "kWh"}
